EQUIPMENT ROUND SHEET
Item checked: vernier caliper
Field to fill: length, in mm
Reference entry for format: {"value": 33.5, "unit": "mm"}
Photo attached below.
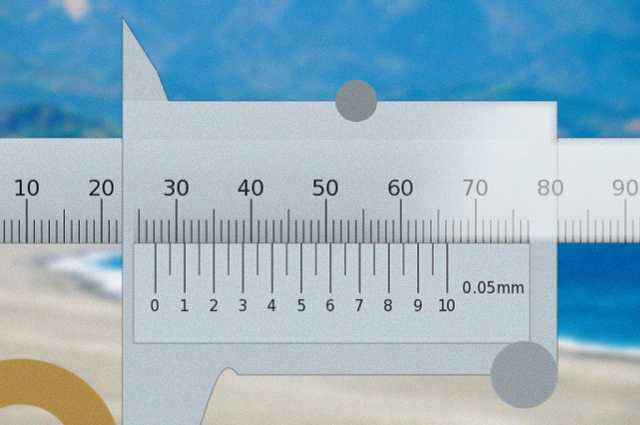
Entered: {"value": 27.2, "unit": "mm"}
